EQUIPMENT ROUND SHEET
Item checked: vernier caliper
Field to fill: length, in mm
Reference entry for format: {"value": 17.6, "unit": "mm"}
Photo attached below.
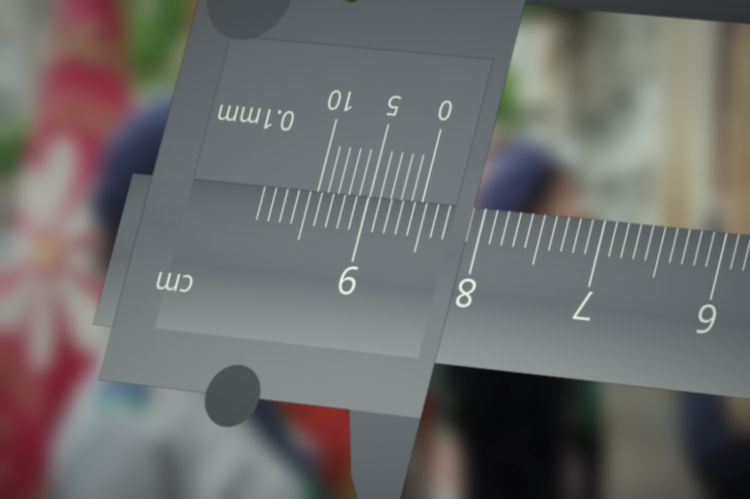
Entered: {"value": 85.4, "unit": "mm"}
